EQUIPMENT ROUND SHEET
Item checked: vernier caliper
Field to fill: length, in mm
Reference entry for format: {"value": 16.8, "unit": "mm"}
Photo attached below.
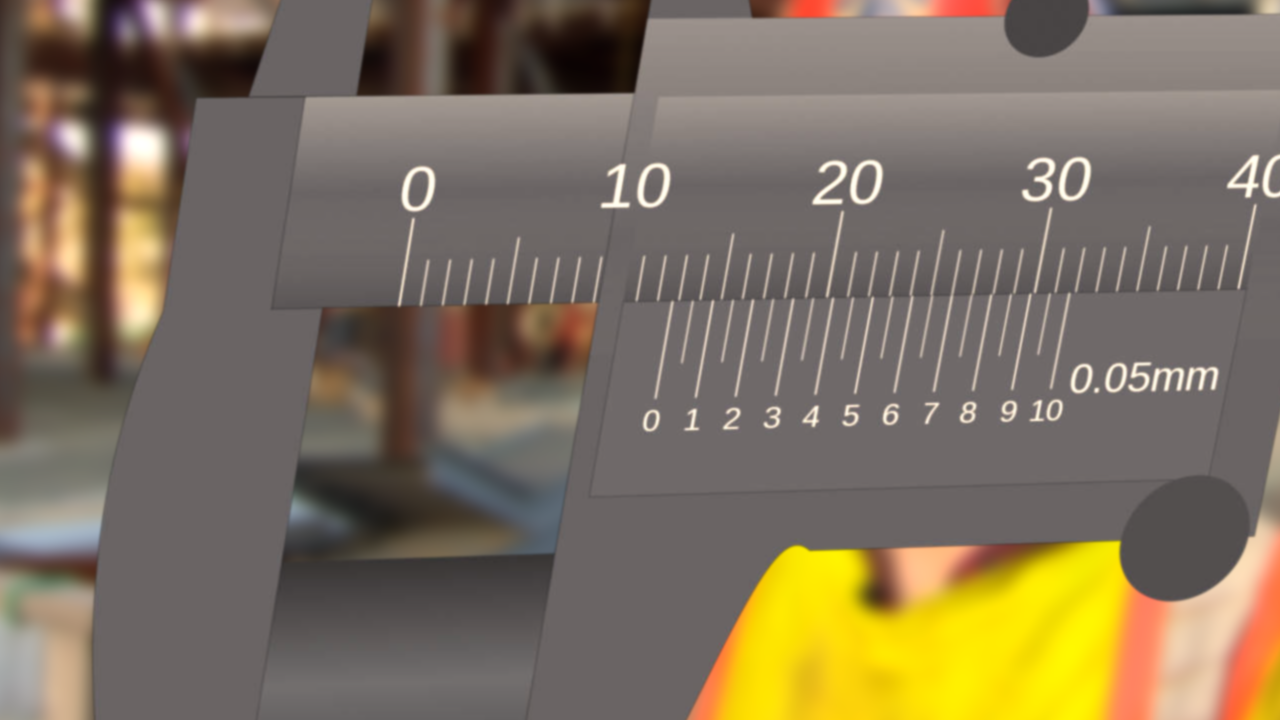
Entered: {"value": 12.7, "unit": "mm"}
